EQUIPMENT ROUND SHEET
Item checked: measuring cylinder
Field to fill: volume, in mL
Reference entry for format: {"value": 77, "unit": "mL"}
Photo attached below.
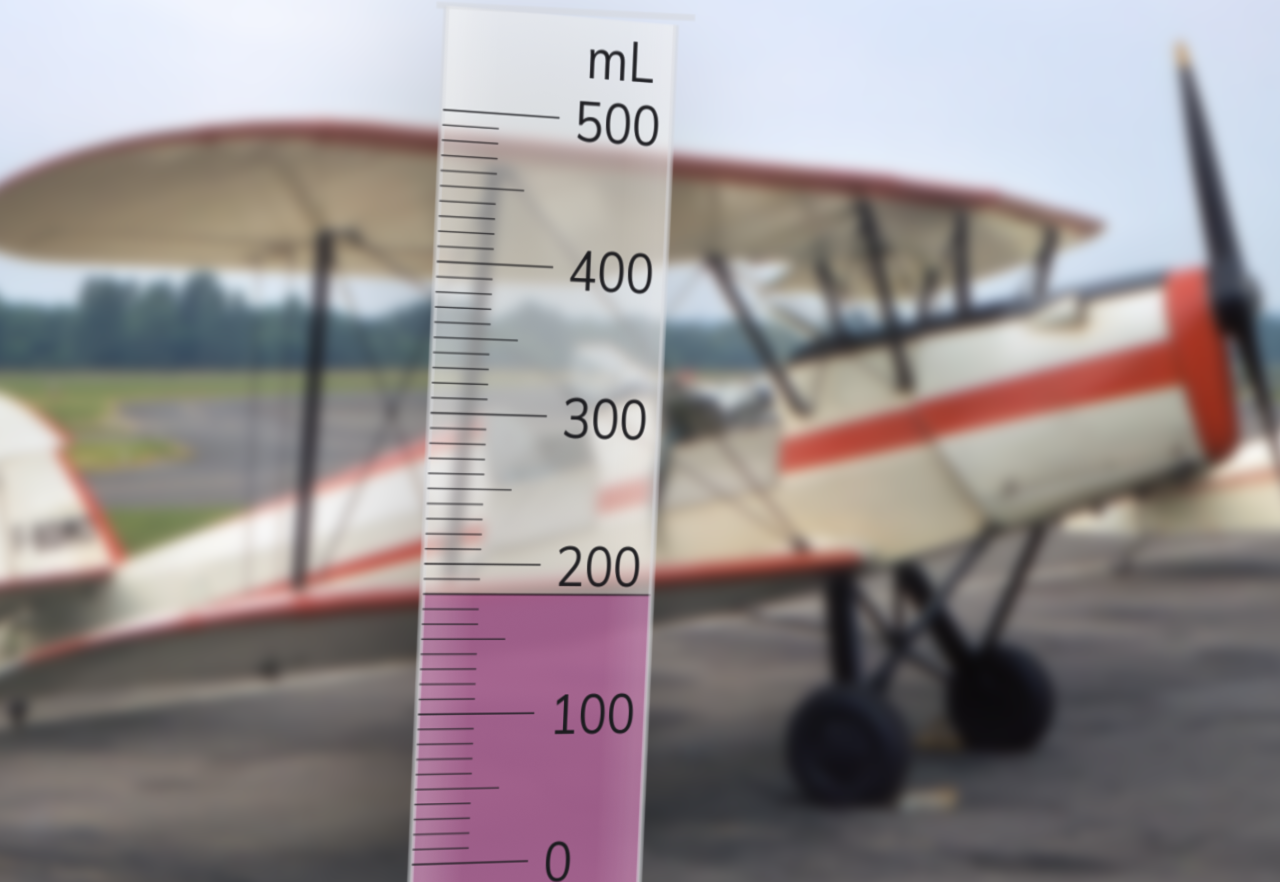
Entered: {"value": 180, "unit": "mL"}
